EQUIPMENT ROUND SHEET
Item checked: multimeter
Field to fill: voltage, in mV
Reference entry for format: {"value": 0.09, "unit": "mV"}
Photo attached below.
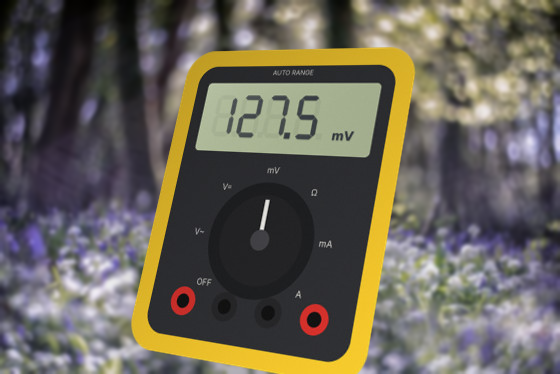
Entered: {"value": 127.5, "unit": "mV"}
